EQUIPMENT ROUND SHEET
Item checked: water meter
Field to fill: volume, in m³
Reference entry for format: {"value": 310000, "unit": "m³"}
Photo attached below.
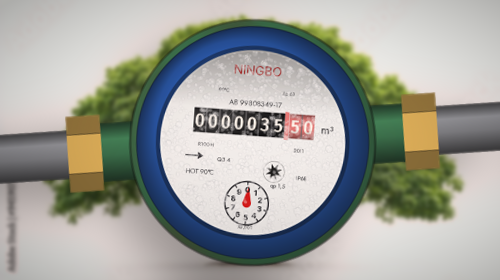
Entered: {"value": 35.500, "unit": "m³"}
